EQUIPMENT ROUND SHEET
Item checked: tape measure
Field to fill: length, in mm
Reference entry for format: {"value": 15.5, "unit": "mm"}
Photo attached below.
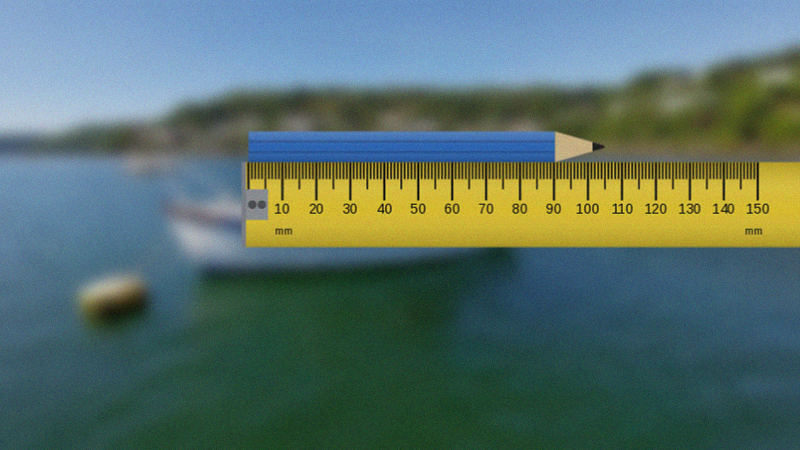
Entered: {"value": 105, "unit": "mm"}
